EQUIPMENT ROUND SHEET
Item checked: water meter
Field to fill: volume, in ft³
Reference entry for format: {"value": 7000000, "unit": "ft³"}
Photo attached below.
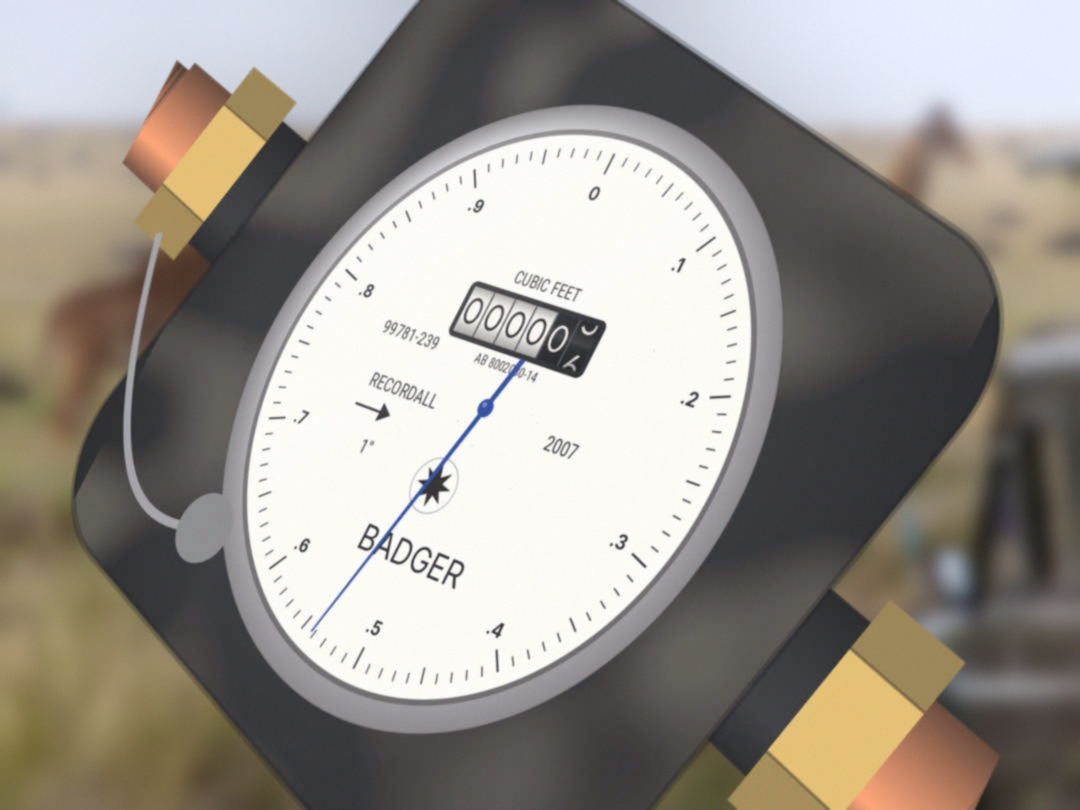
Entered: {"value": 5.54, "unit": "ft³"}
